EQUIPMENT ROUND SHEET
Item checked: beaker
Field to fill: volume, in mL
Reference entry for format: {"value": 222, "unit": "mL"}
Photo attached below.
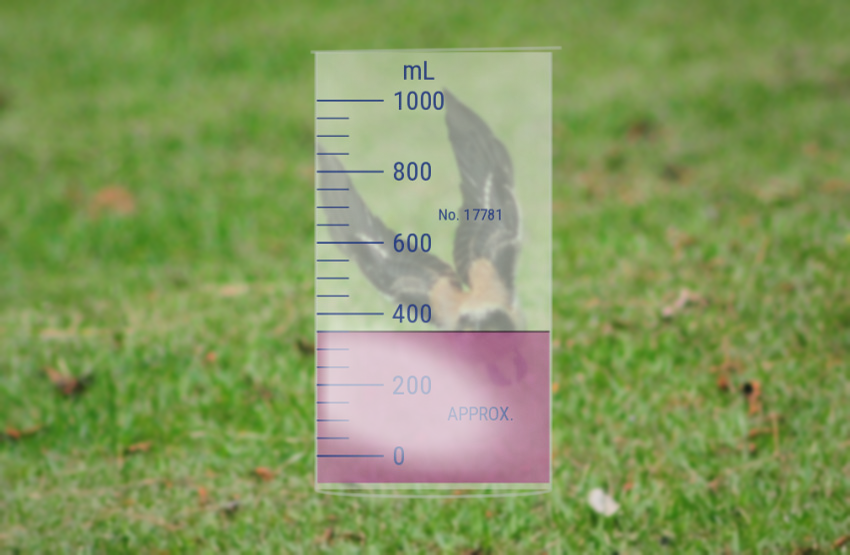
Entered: {"value": 350, "unit": "mL"}
